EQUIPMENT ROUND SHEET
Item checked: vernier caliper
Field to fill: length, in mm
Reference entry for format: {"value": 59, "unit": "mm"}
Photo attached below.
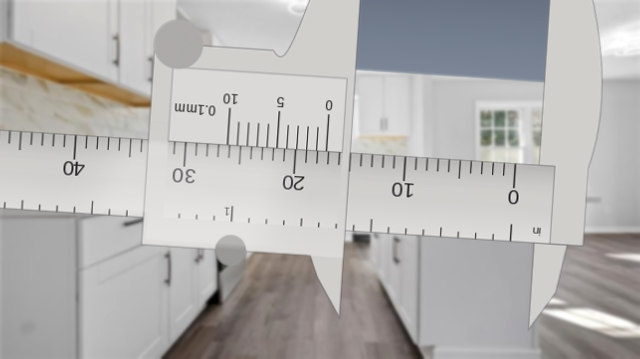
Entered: {"value": 17.2, "unit": "mm"}
